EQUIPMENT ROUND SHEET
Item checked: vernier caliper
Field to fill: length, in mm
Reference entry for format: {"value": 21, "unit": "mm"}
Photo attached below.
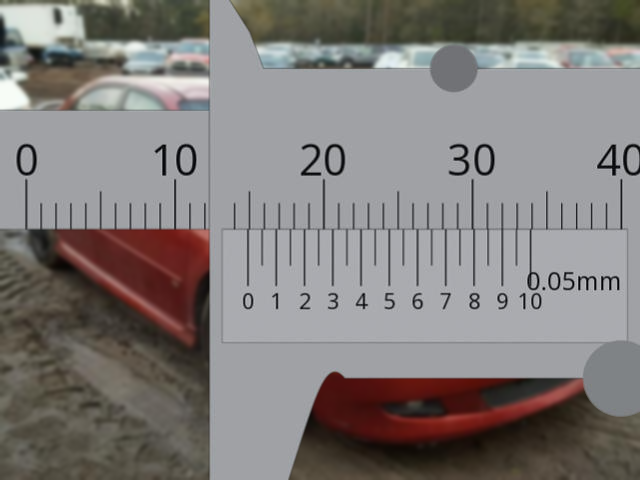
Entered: {"value": 14.9, "unit": "mm"}
